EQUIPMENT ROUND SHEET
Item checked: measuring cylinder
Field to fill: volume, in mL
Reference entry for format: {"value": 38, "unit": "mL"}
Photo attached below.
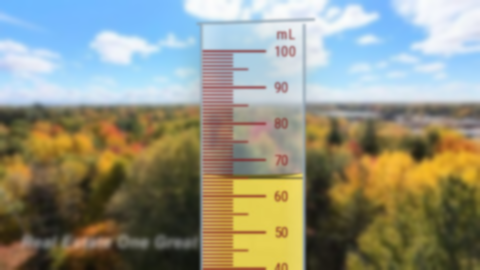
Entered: {"value": 65, "unit": "mL"}
